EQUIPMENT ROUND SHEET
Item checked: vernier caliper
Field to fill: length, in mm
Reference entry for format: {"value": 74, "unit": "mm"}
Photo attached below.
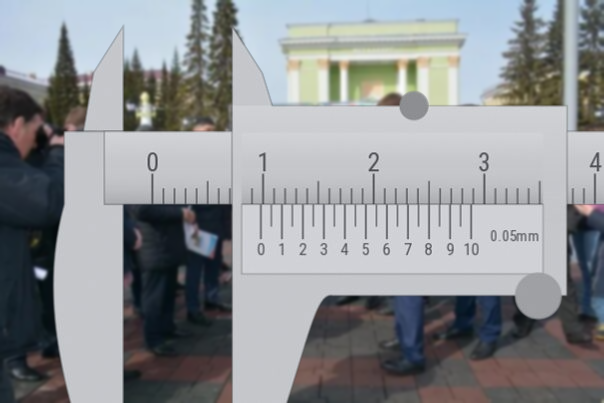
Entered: {"value": 9.8, "unit": "mm"}
